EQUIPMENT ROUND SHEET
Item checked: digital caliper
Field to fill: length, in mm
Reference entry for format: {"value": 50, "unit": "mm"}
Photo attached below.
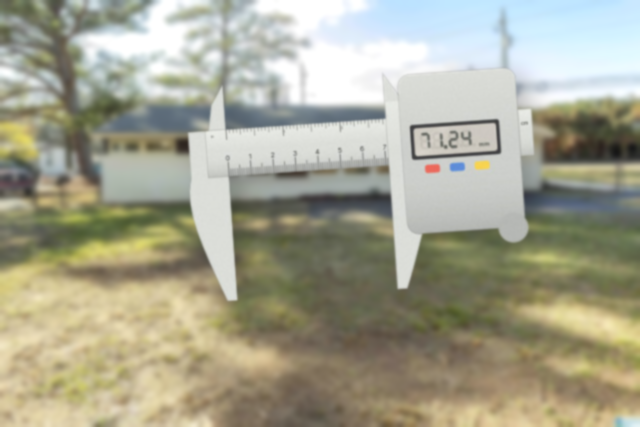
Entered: {"value": 71.24, "unit": "mm"}
